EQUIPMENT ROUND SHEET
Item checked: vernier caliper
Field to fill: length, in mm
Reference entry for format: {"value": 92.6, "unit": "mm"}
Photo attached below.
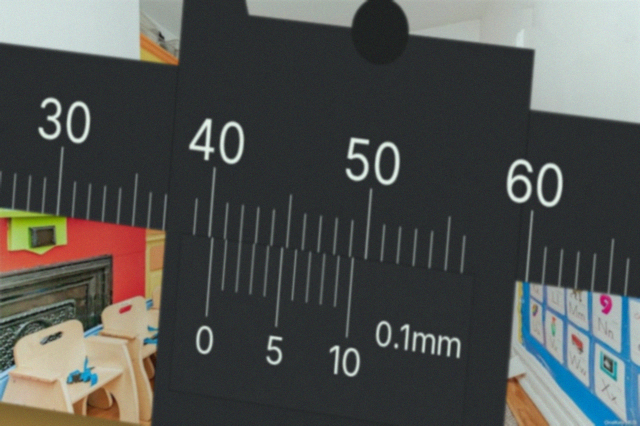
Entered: {"value": 40.2, "unit": "mm"}
